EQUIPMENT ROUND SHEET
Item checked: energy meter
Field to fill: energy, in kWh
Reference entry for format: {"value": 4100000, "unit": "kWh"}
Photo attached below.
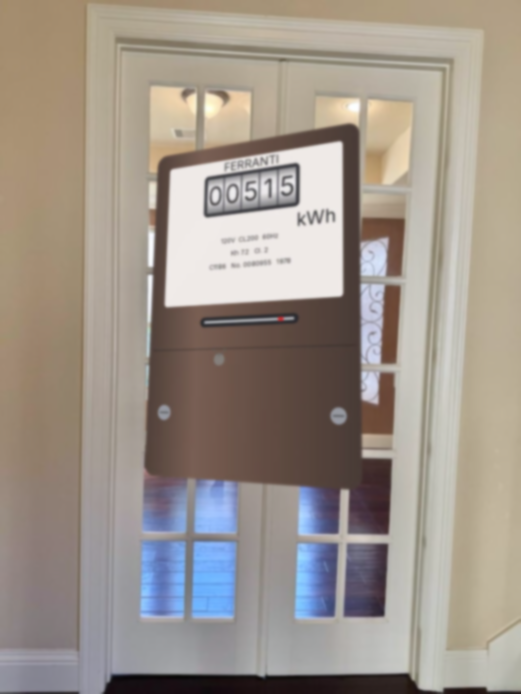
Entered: {"value": 515, "unit": "kWh"}
